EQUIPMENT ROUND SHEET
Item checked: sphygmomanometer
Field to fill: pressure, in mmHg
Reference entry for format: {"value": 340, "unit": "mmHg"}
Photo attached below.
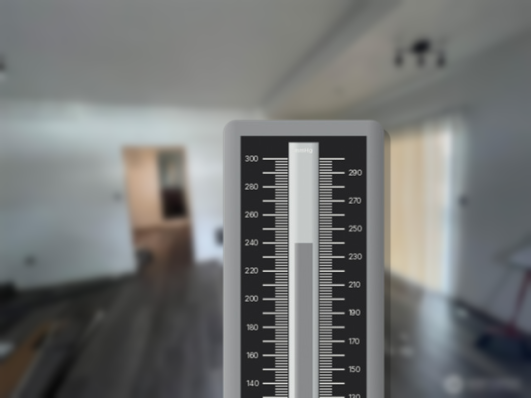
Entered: {"value": 240, "unit": "mmHg"}
